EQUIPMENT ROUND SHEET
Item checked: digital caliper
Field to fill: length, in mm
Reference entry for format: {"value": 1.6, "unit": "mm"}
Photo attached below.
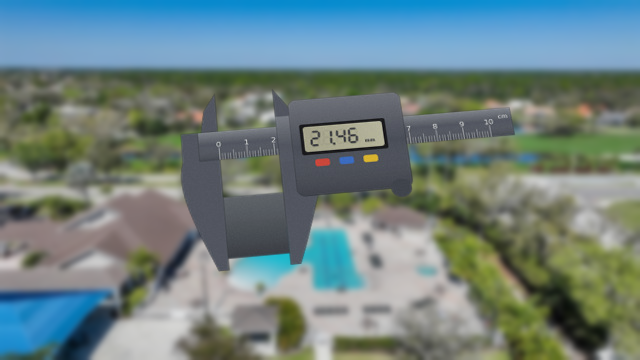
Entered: {"value": 21.46, "unit": "mm"}
